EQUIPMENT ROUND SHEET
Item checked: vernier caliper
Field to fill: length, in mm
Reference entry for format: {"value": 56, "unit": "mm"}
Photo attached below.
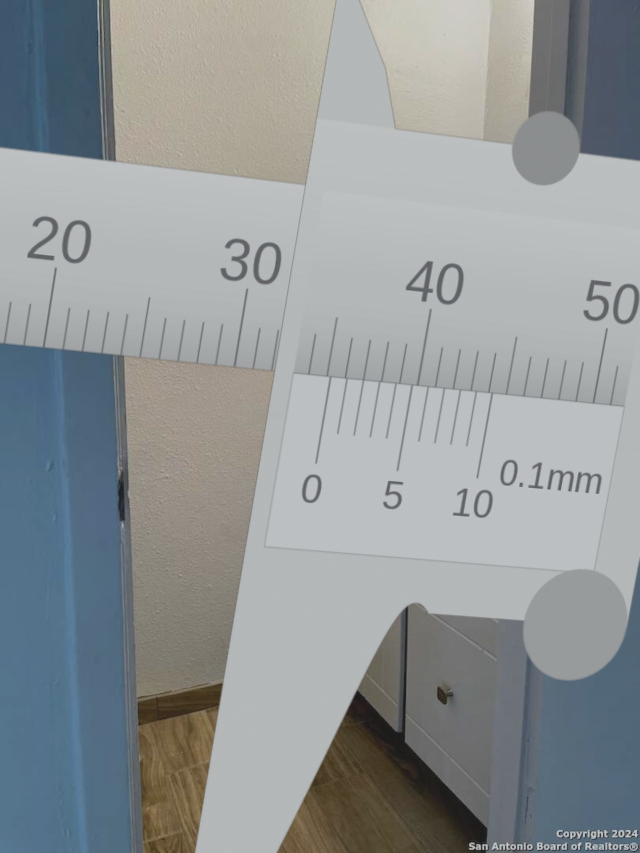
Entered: {"value": 35.2, "unit": "mm"}
